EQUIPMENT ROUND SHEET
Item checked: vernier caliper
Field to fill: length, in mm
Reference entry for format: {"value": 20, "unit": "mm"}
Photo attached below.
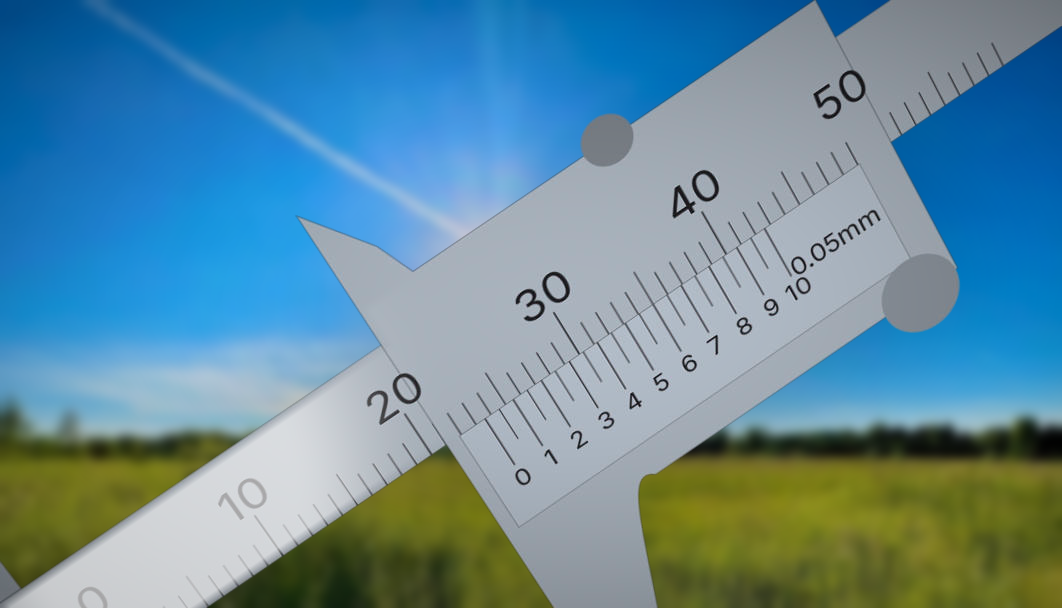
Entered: {"value": 23.6, "unit": "mm"}
